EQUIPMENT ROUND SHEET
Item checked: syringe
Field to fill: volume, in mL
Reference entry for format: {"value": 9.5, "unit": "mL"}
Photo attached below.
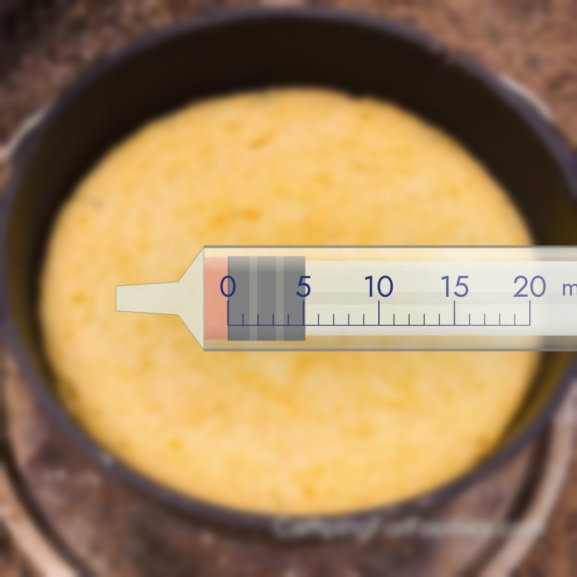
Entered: {"value": 0, "unit": "mL"}
